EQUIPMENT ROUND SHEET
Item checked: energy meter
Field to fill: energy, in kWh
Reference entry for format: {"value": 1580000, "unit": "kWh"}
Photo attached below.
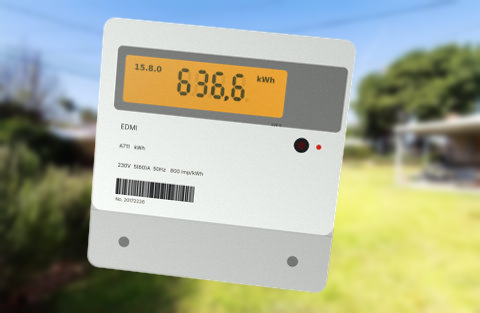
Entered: {"value": 636.6, "unit": "kWh"}
